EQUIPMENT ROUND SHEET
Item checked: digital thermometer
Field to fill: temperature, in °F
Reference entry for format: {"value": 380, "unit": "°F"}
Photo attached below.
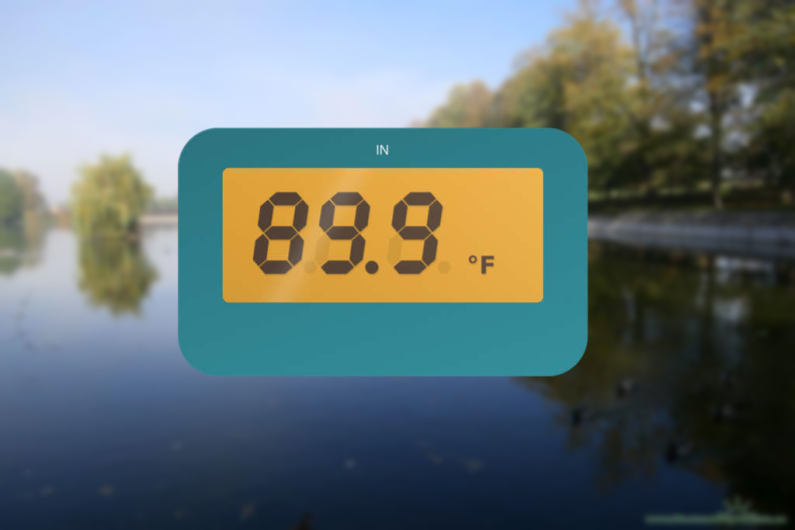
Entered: {"value": 89.9, "unit": "°F"}
